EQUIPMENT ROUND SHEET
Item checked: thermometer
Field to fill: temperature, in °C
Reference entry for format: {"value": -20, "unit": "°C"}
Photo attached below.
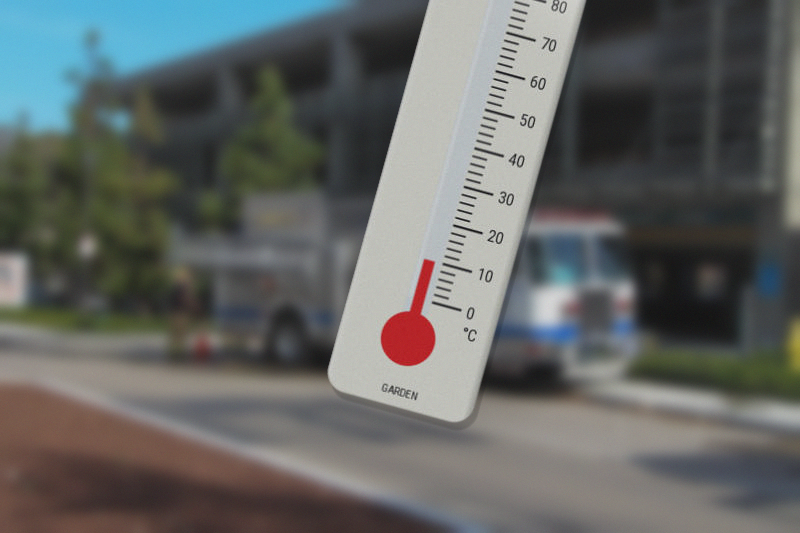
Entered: {"value": 10, "unit": "°C"}
